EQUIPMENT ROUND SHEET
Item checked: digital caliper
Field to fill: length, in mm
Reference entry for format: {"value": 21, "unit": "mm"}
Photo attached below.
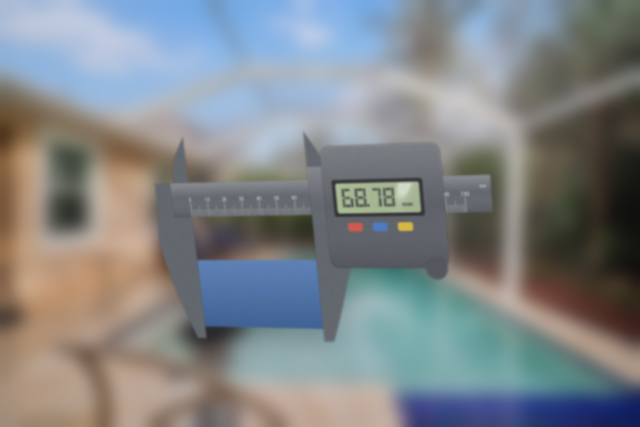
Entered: {"value": 68.78, "unit": "mm"}
